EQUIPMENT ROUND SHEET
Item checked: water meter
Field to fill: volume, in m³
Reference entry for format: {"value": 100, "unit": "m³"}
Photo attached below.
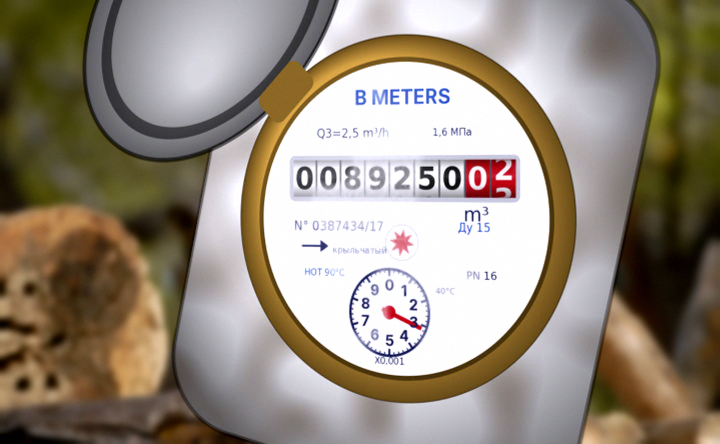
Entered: {"value": 89250.023, "unit": "m³"}
